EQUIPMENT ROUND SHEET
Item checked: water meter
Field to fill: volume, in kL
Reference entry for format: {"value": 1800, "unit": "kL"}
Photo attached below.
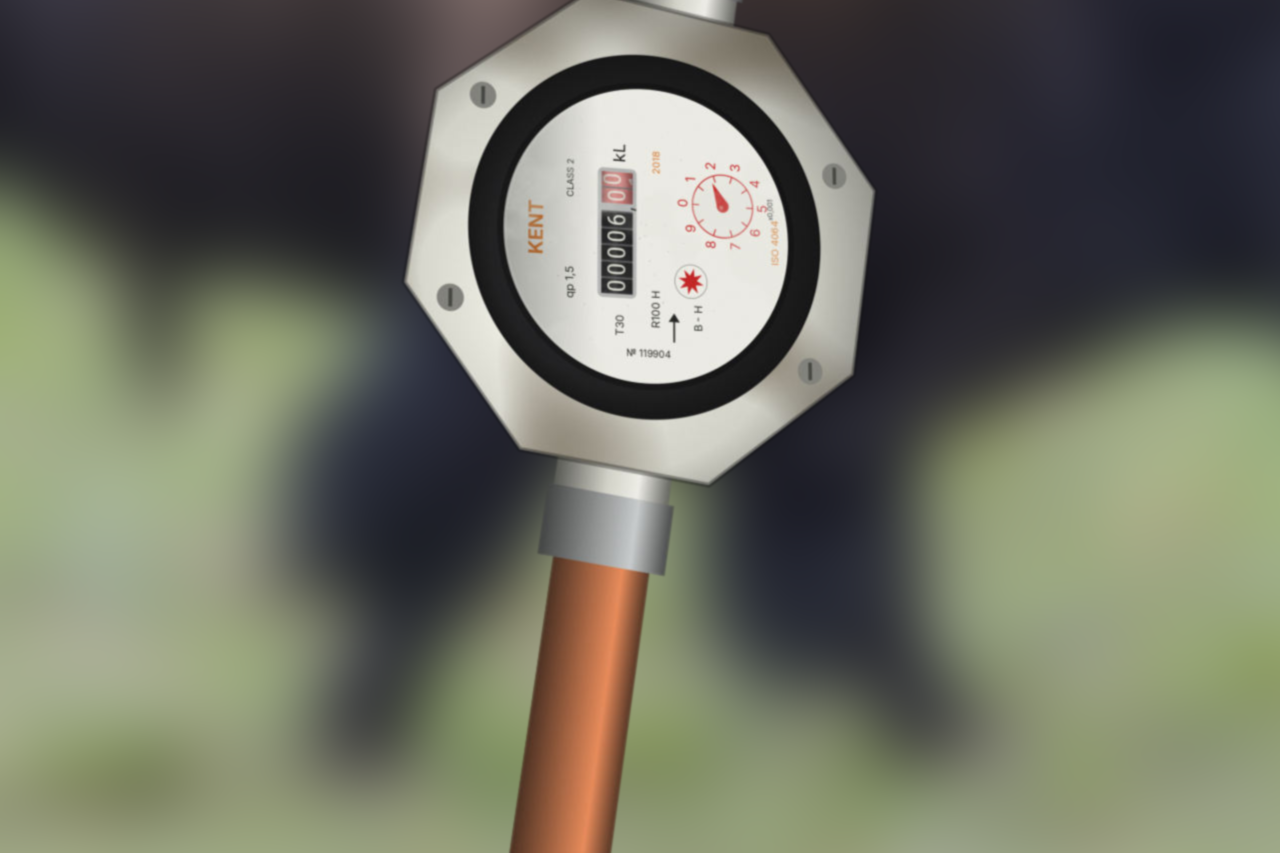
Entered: {"value": 6.001, "unit": "kL"}
